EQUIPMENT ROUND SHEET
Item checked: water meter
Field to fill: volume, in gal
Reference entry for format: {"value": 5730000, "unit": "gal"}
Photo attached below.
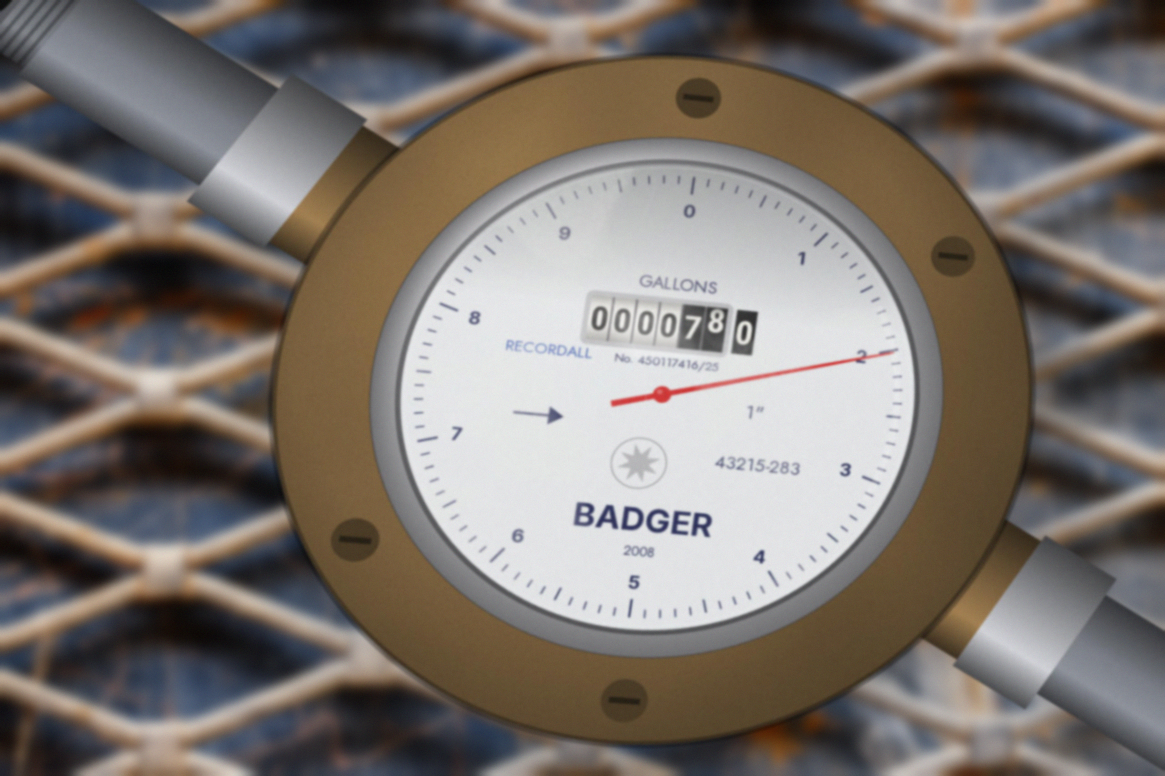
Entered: {"value": 782.0, "unit": "gal"}
